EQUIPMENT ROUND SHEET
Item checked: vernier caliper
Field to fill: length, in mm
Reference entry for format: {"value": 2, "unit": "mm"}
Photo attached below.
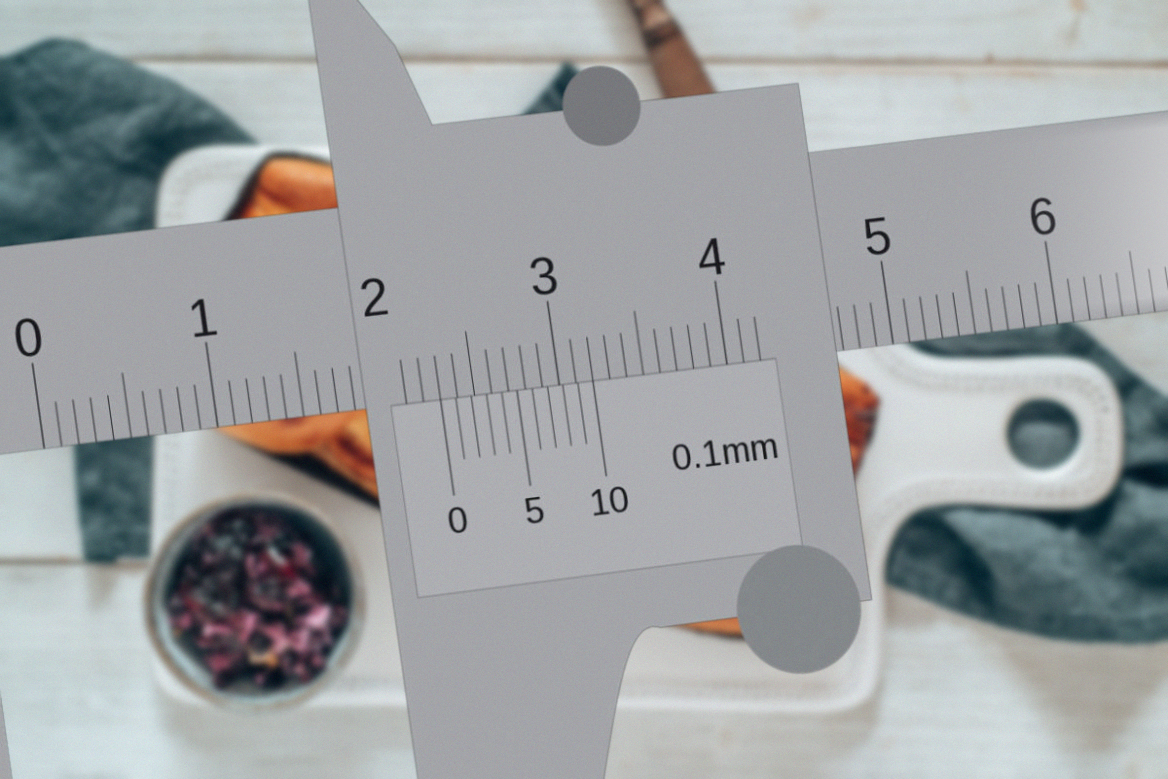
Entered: {"value": 23.0, "unit": "mm"}
